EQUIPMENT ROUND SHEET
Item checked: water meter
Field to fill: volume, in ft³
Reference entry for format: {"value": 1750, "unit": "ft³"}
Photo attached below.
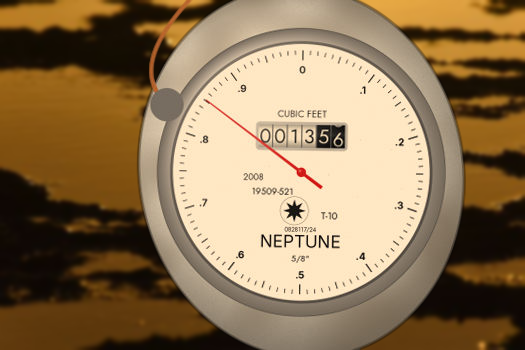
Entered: {"value": 1355.85, "unit": "ft³"}
